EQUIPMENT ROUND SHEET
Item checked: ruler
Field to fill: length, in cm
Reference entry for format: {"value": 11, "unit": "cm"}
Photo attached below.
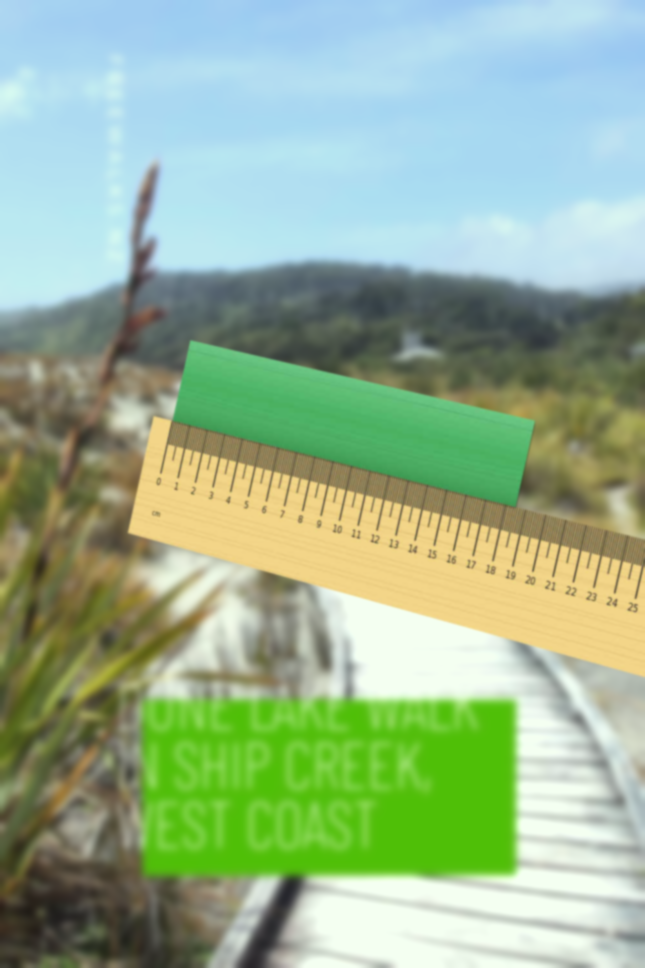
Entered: {"value": 18.5, "unit": "cm"}
